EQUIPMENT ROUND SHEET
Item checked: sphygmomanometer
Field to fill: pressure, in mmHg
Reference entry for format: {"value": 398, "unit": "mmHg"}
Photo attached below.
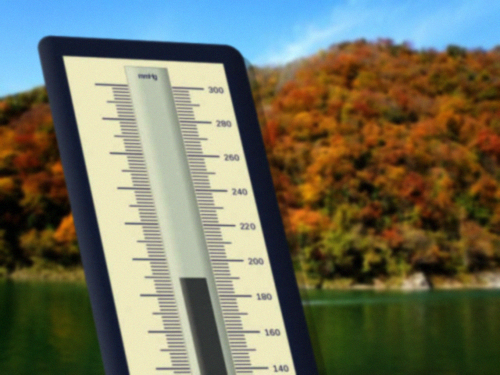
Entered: {"value": 190, "unit": "mmHg"}
